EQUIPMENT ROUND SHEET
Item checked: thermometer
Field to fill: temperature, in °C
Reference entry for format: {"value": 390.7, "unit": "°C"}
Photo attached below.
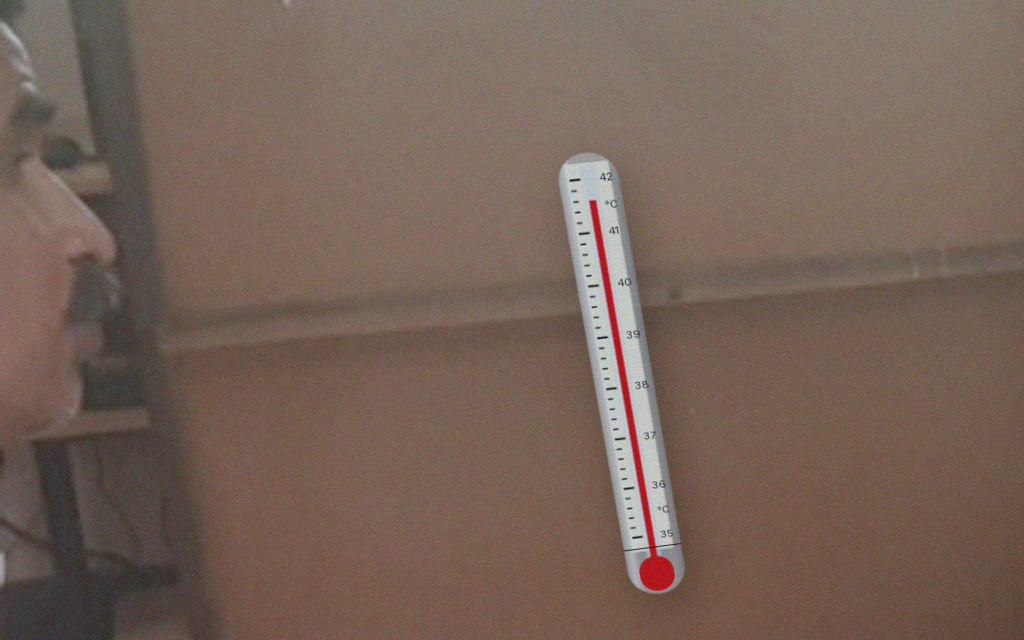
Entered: {"value": 41.6, "unit": "°C"}
